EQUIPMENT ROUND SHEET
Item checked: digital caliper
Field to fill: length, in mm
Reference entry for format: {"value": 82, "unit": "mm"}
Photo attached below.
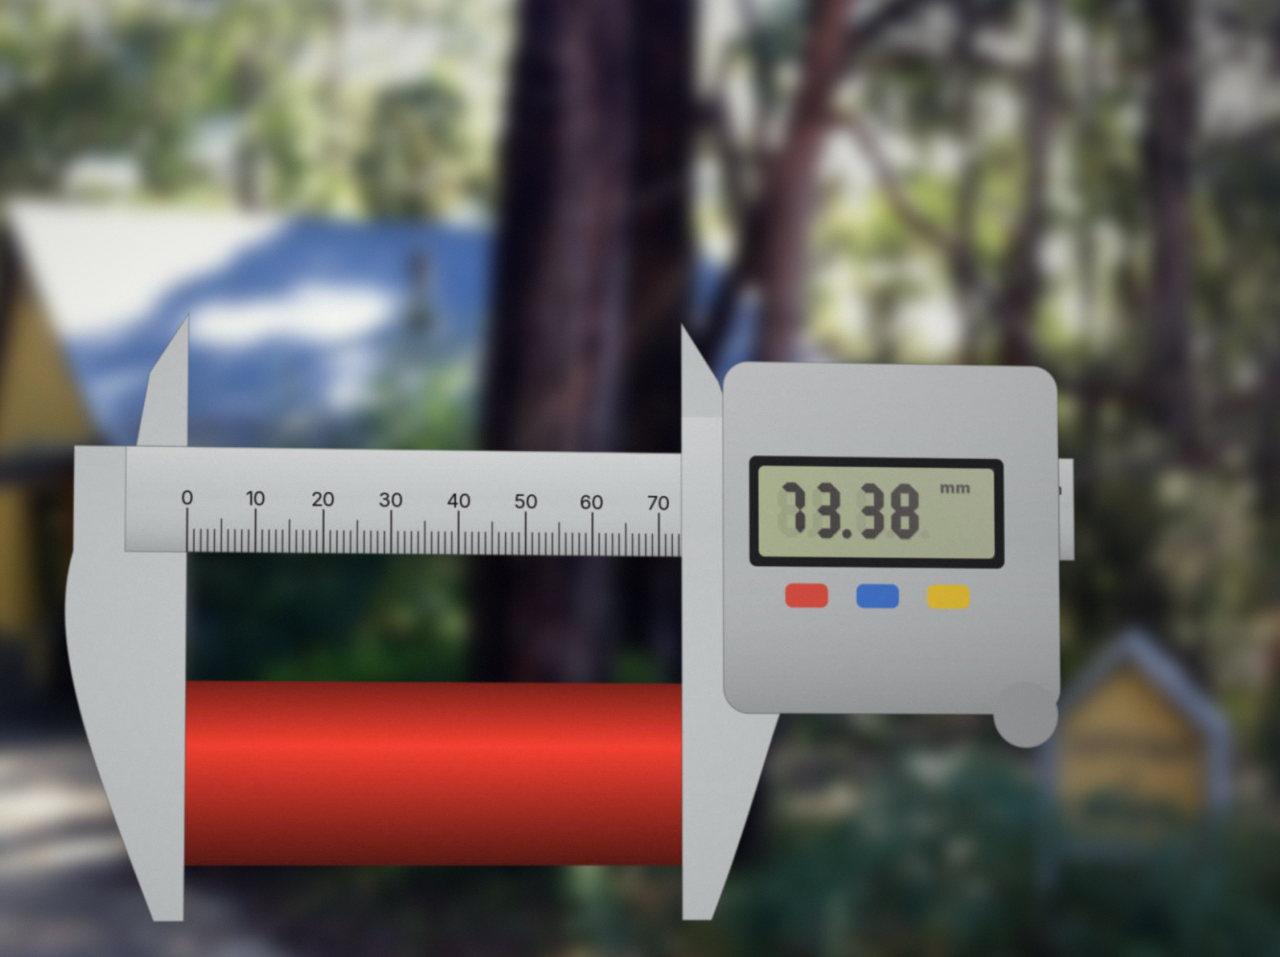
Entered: {"value": 73.38, "unit": "mm"}
